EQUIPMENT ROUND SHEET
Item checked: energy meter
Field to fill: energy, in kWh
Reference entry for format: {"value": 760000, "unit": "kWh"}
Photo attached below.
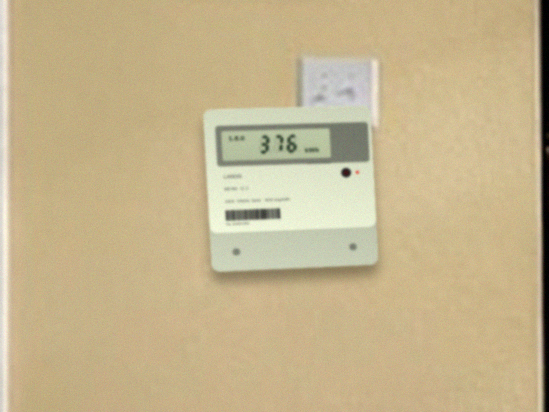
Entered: {"value": 376, "unit": "kWh"}
